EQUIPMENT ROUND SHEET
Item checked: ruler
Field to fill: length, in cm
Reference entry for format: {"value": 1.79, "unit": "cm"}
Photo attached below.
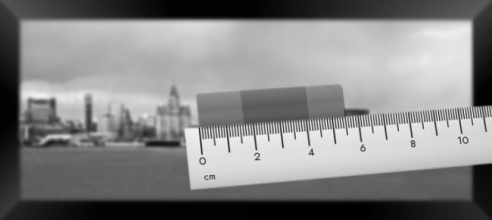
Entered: {"value": 5.5, "unit": "cm"}
